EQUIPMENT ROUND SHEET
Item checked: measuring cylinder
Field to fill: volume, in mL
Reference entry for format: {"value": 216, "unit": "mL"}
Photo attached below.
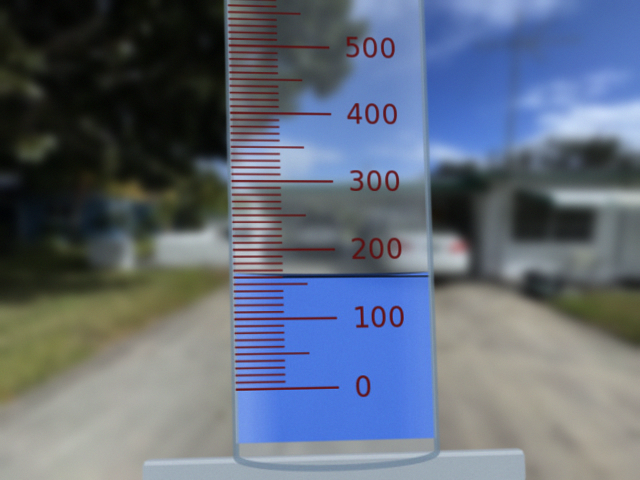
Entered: {"value": 160, "unit": "mL"}
